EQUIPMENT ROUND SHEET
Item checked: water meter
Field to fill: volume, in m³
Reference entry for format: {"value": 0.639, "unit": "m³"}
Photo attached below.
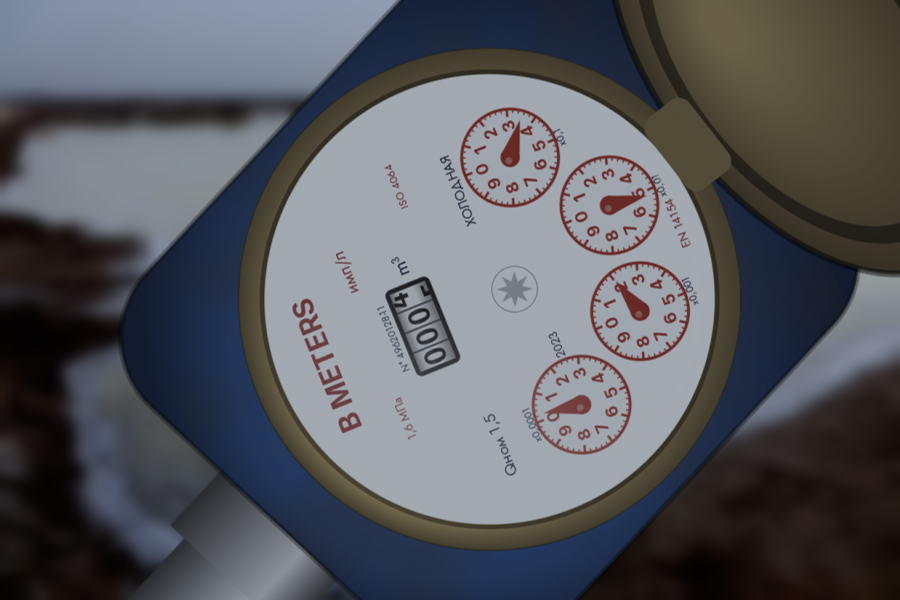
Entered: {"value": 4.3520, "unit": "m³"}
